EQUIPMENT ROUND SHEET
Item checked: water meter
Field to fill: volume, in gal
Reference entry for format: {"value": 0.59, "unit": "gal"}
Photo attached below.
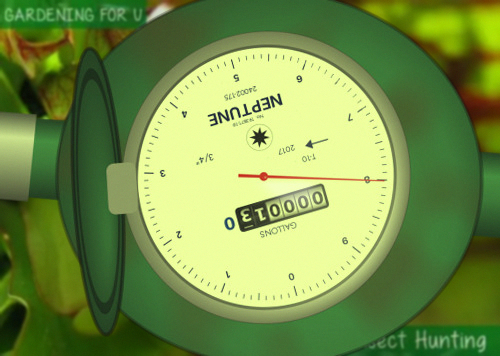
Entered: {"value": 128.0, "unit": "gal"}
